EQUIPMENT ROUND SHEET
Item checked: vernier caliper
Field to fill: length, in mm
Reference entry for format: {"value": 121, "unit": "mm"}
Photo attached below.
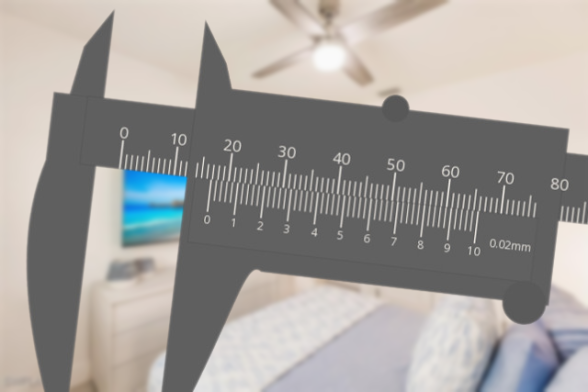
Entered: {"value": 16.8, "unit": "mm"}
